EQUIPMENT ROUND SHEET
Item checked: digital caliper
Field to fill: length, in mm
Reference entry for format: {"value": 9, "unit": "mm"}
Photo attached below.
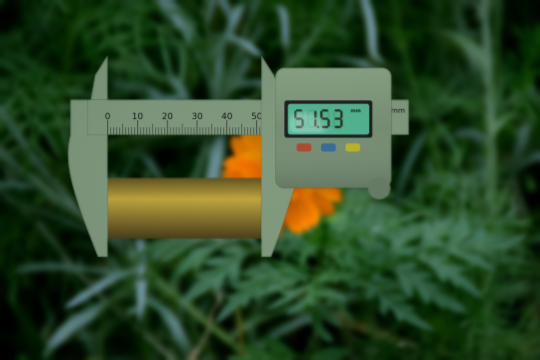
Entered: {"value": 51.53, "unit": "mm"}
